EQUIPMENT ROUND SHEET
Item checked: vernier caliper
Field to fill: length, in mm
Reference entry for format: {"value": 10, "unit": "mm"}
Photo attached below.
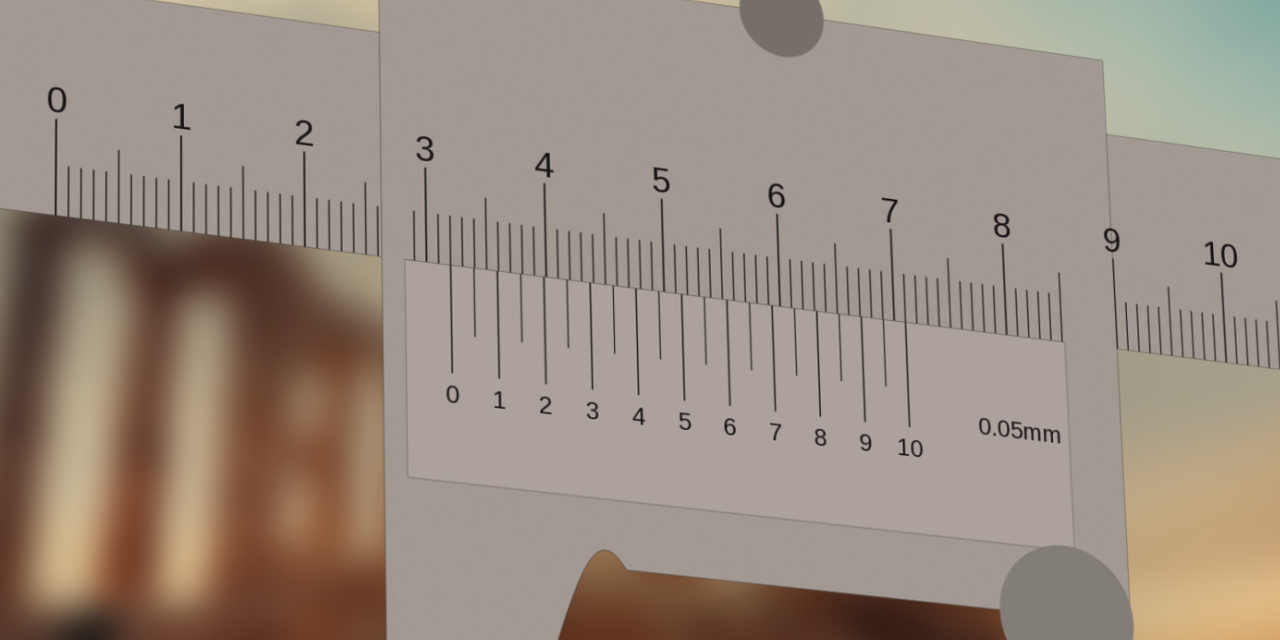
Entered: {"value": 32.0, "unit": "mm"}
